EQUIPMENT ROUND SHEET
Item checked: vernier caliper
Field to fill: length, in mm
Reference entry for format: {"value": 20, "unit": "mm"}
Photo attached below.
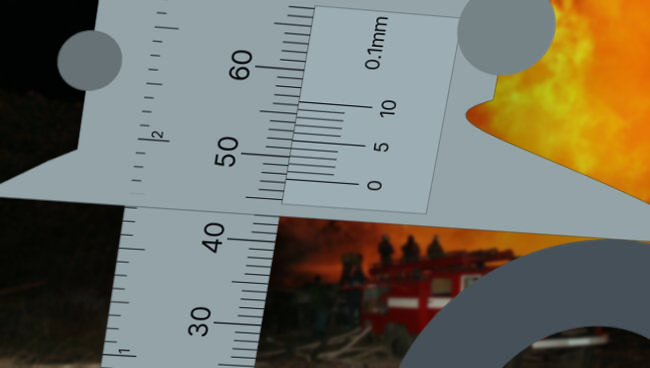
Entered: {"value": 47.4, "unit": "mm"}
